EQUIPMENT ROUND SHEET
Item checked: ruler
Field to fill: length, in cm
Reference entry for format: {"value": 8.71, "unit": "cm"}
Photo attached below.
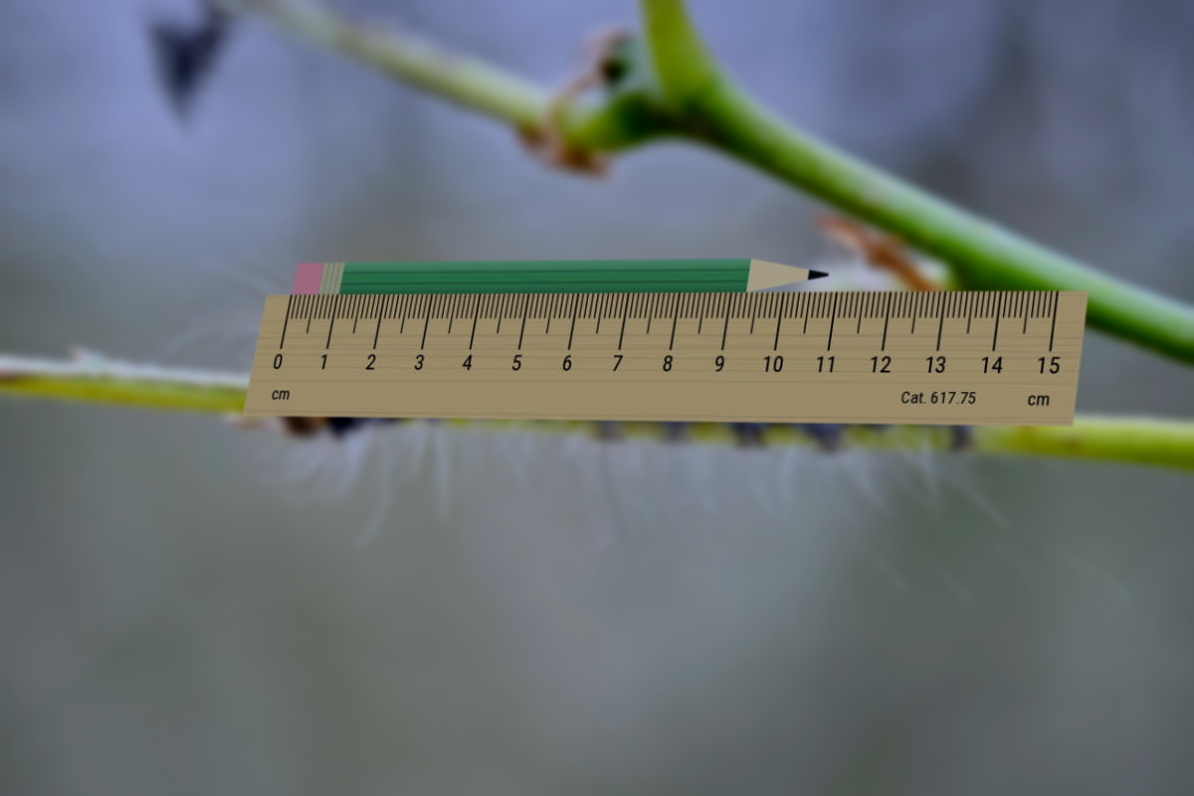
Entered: {"value": 10.8, "unit": "cm"}
